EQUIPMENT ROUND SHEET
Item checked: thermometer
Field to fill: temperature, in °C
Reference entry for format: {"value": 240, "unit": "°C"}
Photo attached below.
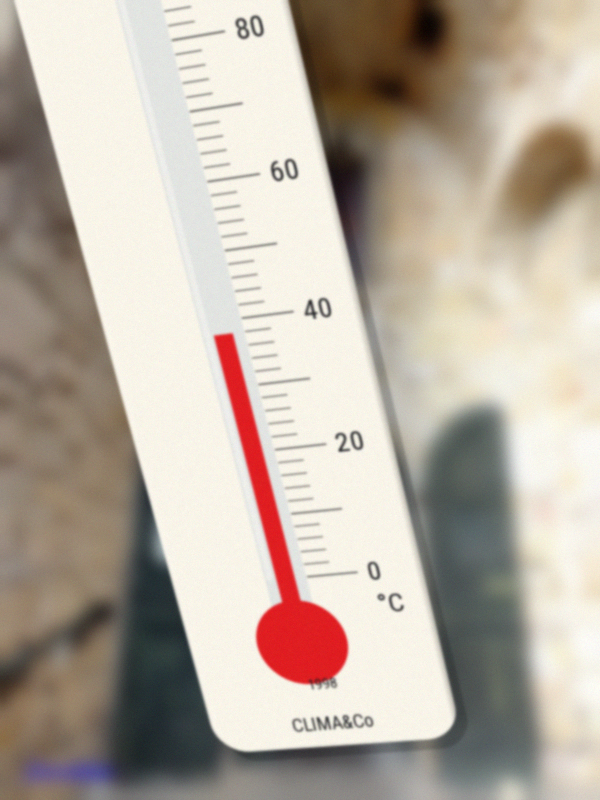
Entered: {"value": 38, "unit": "°C"}
